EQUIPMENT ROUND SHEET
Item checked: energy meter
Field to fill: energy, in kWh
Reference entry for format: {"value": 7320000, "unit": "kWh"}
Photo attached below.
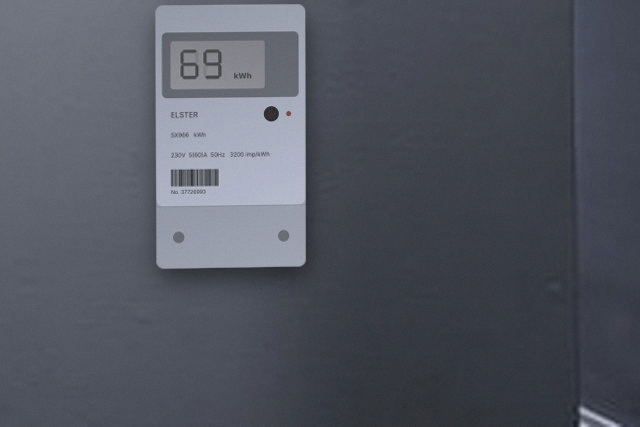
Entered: {"value": 69, "unit": "kWh"}
